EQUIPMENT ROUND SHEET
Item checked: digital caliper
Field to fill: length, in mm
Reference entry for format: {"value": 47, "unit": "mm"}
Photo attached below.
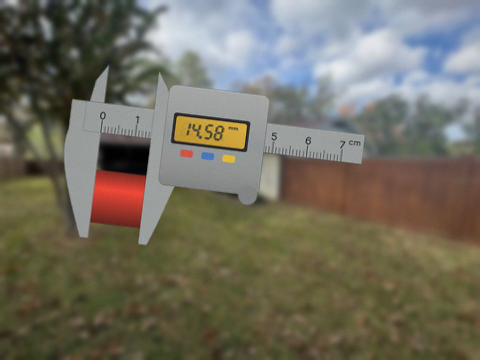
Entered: {"value": 14.58, "unit": "mm"}
